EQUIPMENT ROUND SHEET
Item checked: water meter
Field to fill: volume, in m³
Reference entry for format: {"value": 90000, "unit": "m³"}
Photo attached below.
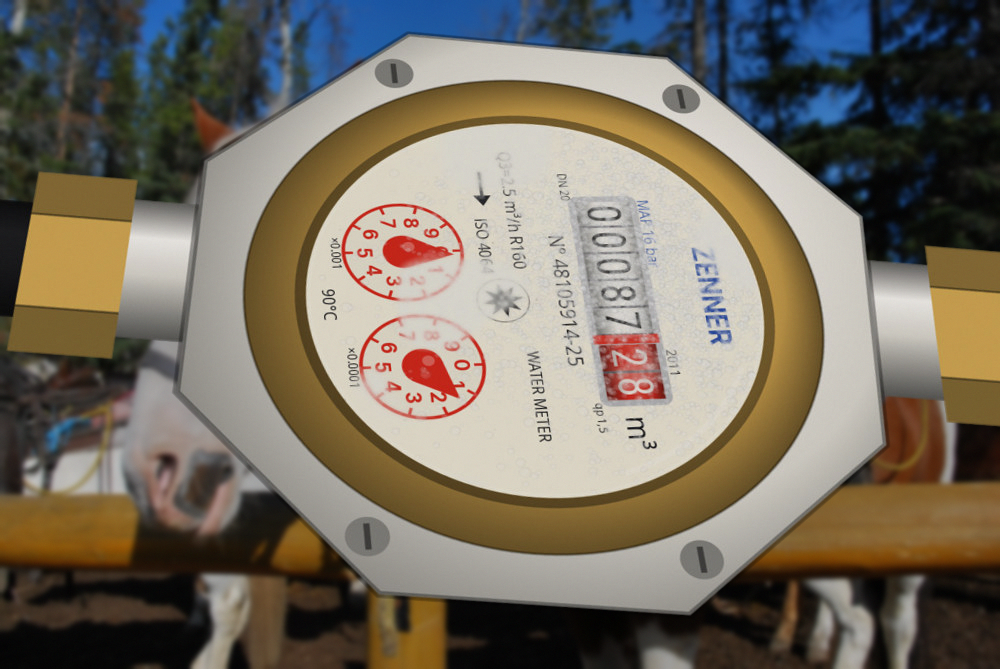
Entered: {"value": 87.2801, "unit": "m³"}
